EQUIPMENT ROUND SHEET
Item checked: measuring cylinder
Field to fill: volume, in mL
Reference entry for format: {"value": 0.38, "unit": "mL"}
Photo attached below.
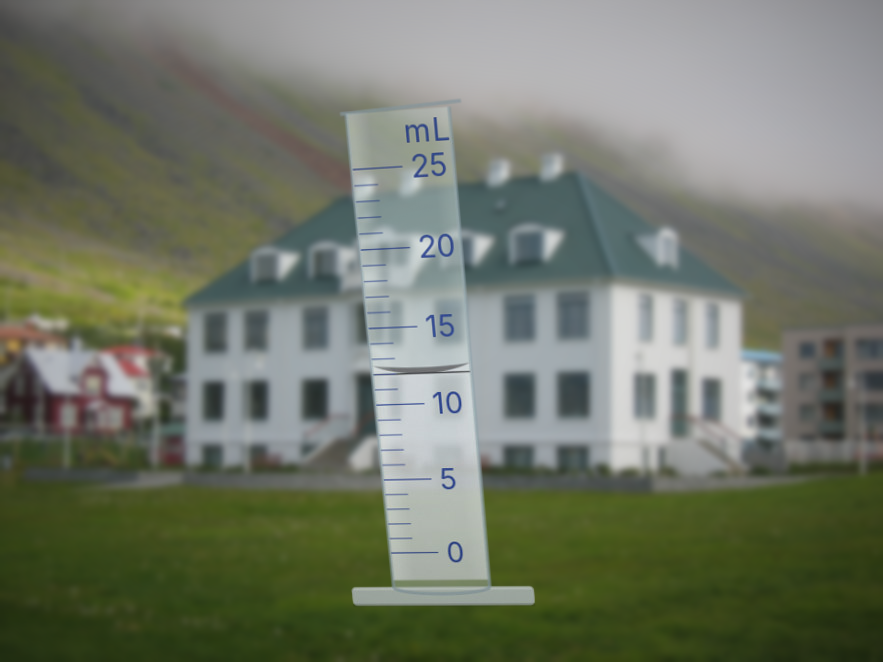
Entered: {"value": 12, "unit": "mL"}
